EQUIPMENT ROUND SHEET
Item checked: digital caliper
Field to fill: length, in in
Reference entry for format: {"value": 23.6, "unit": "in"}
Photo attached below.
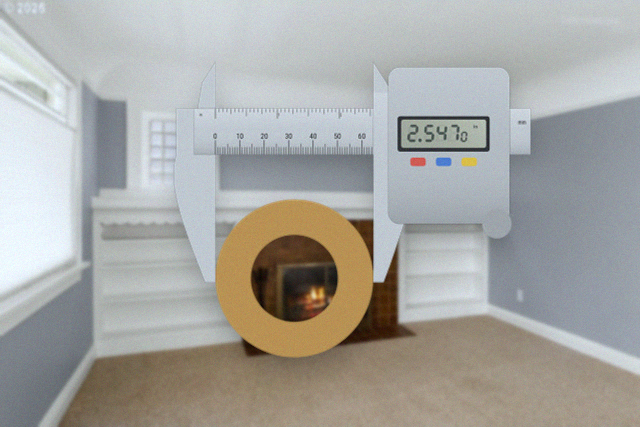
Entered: {"value": 2.5470, "unit": "in"}
